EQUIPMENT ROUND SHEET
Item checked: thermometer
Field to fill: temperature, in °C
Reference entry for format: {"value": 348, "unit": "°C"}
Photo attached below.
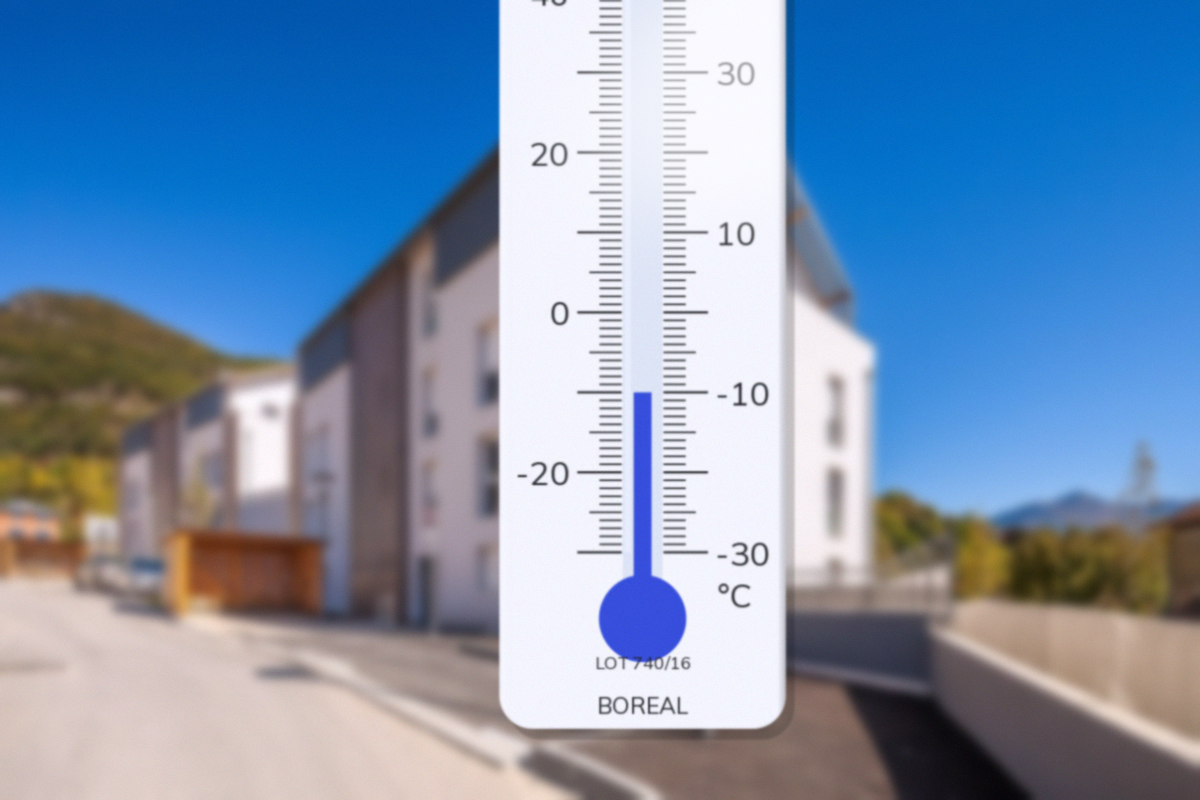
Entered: {"value": -10, "unit": "°C"}
